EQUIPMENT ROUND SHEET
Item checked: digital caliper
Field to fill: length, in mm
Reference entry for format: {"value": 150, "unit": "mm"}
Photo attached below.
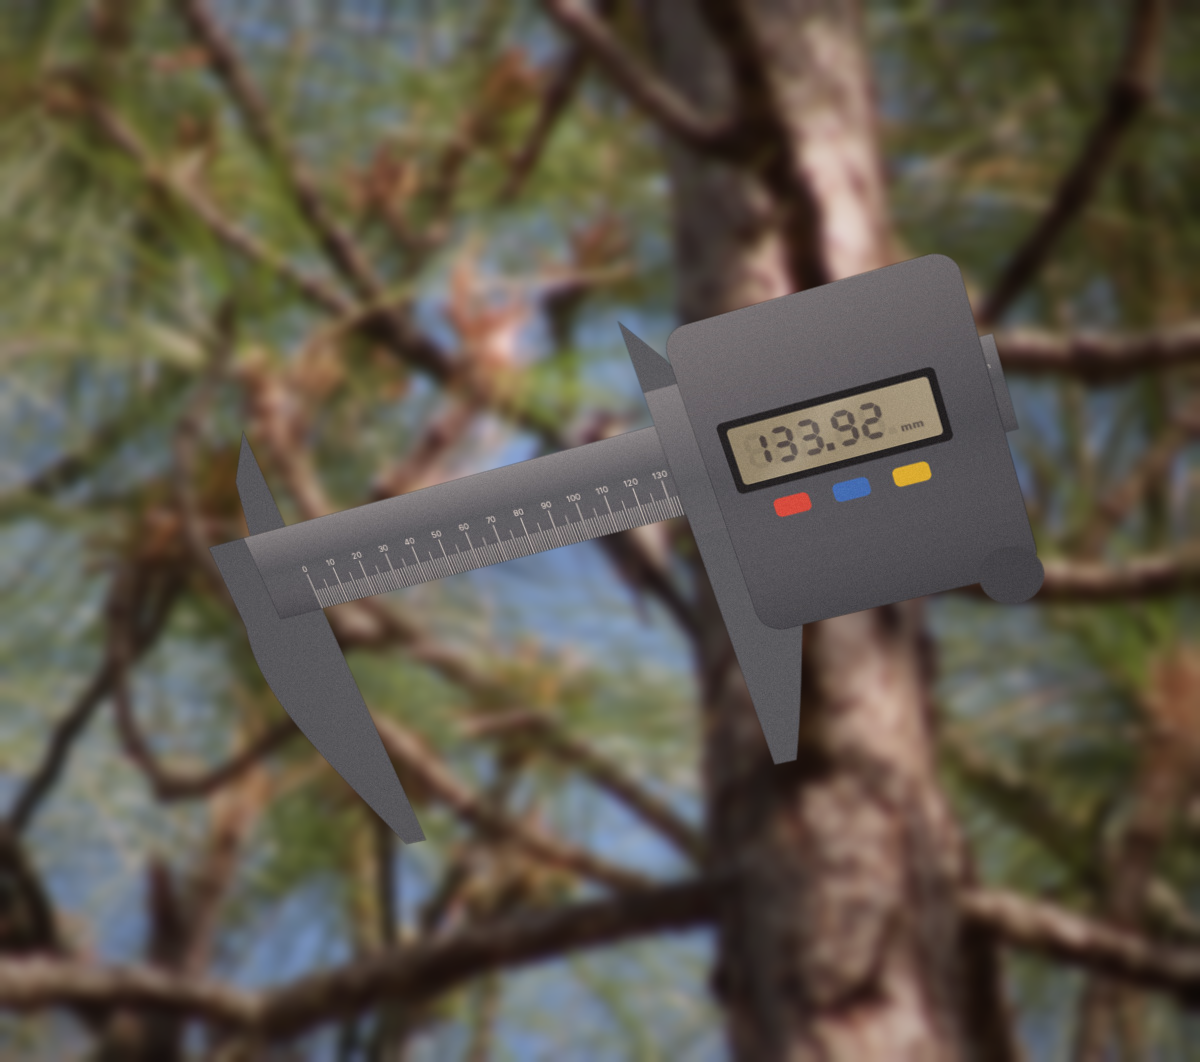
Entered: {"value": 133.92, "unit": "mm"}
